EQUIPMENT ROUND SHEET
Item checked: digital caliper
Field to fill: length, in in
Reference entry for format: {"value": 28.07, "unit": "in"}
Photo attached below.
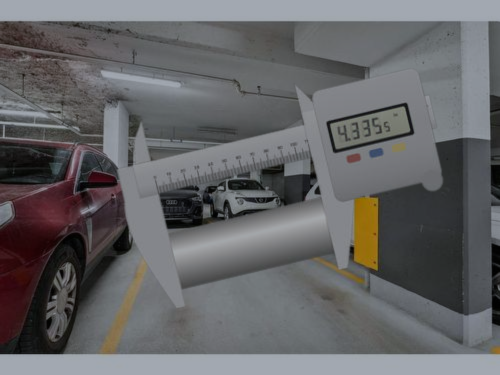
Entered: {"value": 4.3355, "unit": "in"}
